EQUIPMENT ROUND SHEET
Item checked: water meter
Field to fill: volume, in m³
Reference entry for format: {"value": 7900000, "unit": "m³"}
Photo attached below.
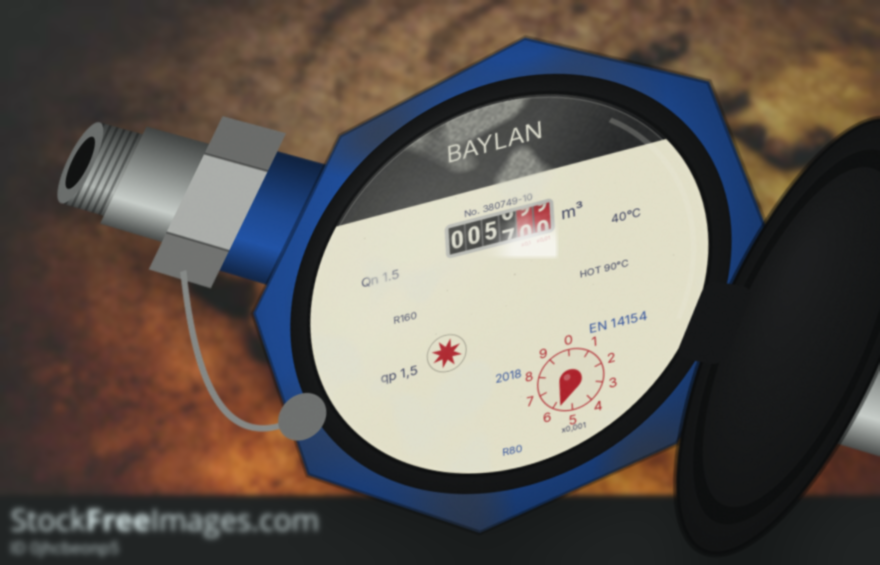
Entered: {"value": 56.995, "unit": "m³"}
